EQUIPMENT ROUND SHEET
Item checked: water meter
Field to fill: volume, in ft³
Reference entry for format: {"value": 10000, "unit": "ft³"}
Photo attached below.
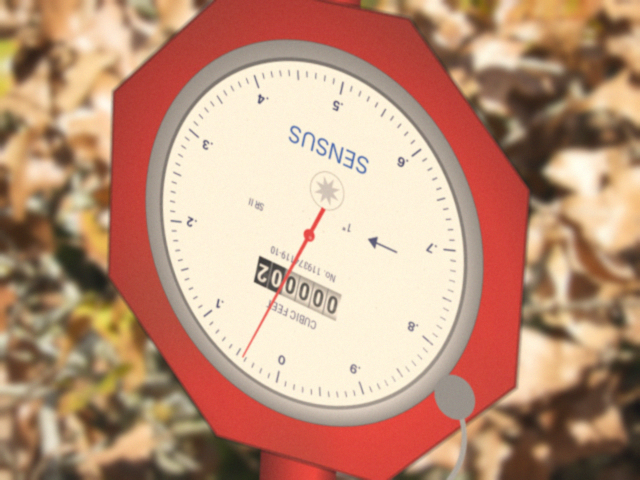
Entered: {"value": 2.04, "unit": "ft³"}
